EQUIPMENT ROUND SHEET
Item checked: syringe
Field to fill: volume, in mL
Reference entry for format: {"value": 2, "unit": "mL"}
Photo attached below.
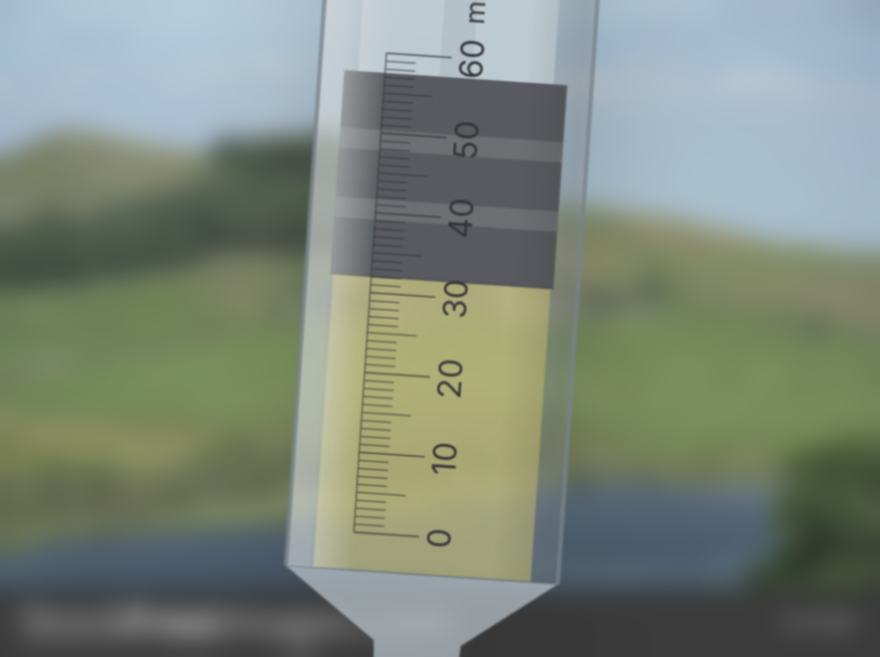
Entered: {"value": 32, "unit": "mL"}
